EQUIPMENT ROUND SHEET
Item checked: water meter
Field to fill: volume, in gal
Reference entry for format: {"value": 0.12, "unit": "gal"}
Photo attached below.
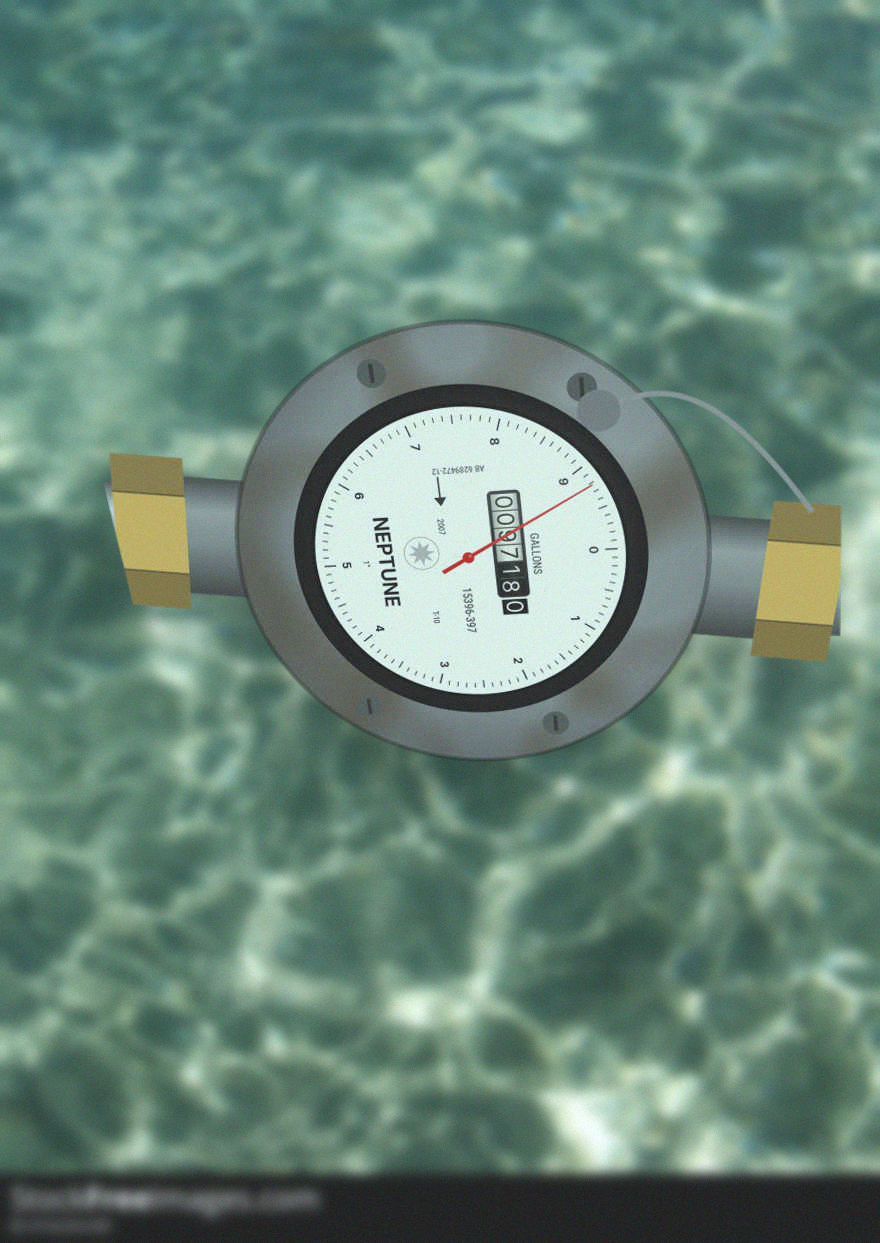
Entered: {"value": 97179.2, "unit": "gal"}
